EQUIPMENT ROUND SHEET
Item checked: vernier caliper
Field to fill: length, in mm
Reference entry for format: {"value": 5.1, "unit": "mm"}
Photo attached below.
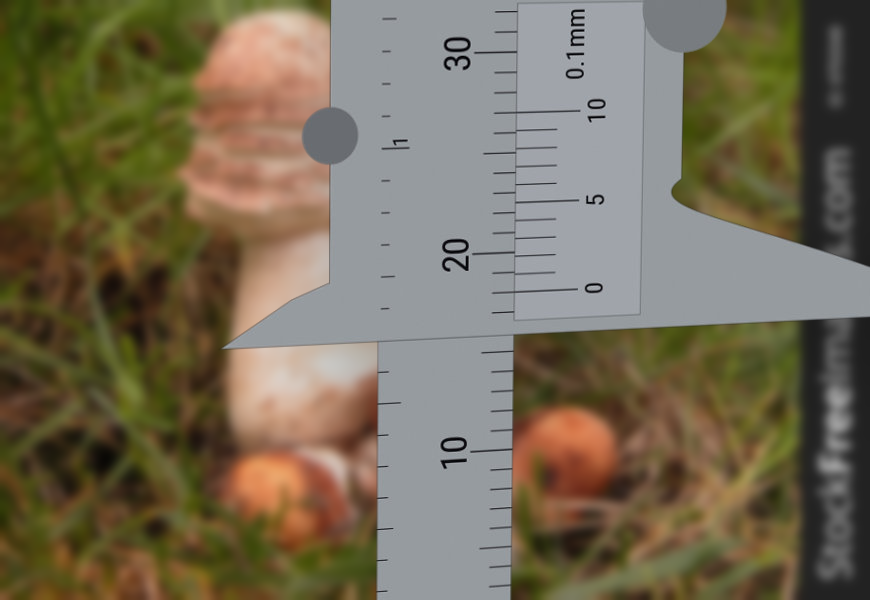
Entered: {"value": 18.0, "unit": "mm"}
